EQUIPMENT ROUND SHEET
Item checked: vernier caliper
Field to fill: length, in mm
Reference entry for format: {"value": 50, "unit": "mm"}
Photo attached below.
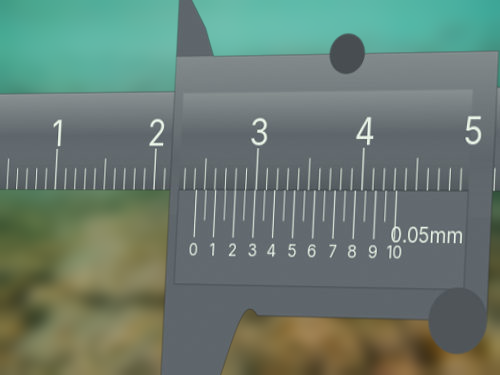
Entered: {"value": 24.2, "unit": "mm"}
